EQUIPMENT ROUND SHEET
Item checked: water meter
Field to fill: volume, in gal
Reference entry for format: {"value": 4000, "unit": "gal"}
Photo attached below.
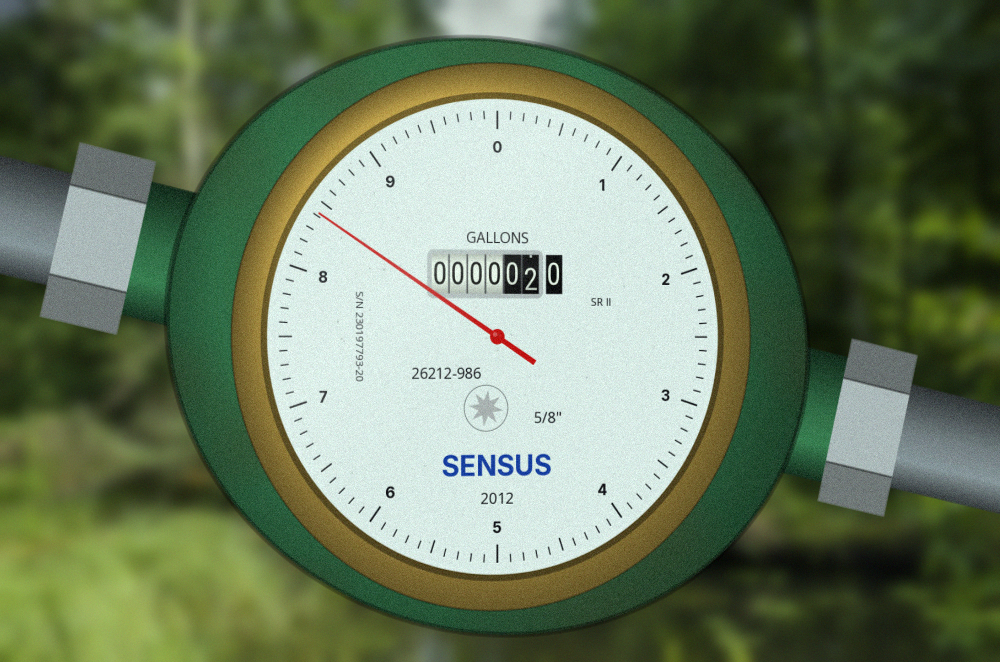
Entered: {"value": 18.4, "unit": "gal"}
